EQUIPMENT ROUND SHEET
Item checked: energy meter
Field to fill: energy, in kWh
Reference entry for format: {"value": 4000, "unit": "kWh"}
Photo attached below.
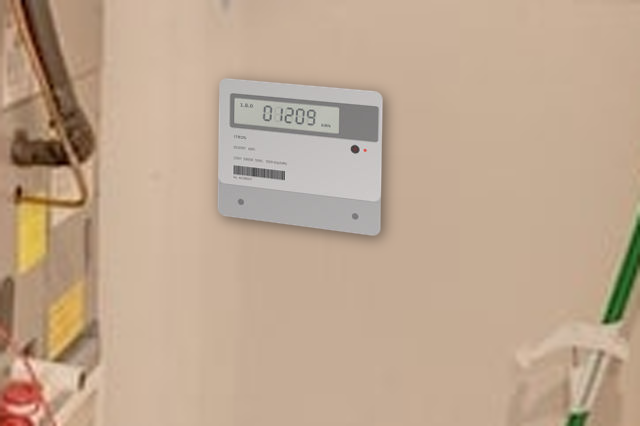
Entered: {"value": 1209, "unit": "kWh"}
